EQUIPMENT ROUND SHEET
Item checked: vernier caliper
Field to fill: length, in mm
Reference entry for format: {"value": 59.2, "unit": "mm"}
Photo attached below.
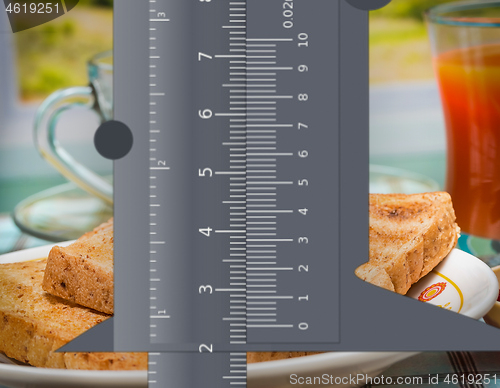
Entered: {"value": 23.8, "unit": "mm"}
